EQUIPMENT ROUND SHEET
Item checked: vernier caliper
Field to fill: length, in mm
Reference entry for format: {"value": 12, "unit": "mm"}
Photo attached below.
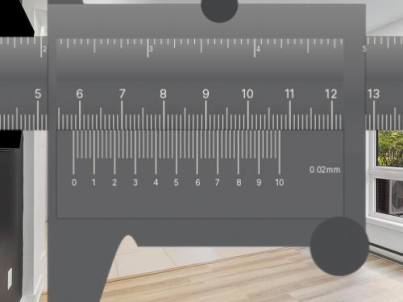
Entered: {"value": 58.5, "unit": "mm"}
